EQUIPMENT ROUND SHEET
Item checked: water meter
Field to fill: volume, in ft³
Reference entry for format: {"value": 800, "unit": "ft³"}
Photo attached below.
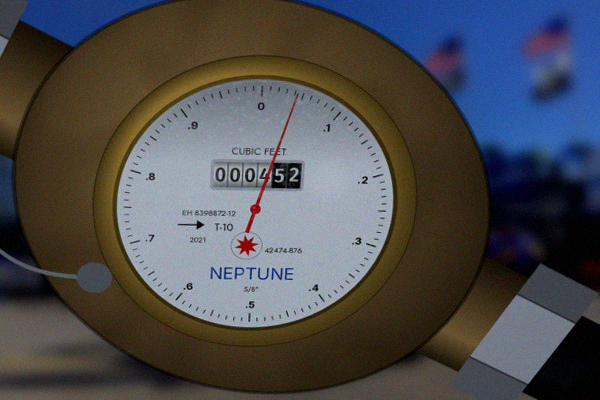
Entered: {"value": 452.04, "unit": "ft³"}
